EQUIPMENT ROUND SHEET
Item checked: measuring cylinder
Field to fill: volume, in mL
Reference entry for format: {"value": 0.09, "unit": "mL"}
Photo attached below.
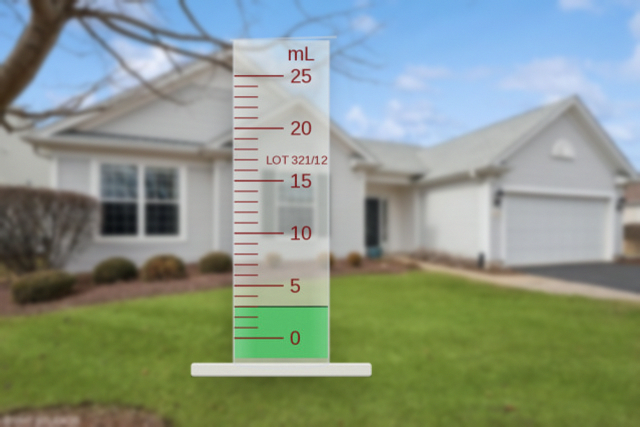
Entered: {"value": 3, "unit": "mL"}
